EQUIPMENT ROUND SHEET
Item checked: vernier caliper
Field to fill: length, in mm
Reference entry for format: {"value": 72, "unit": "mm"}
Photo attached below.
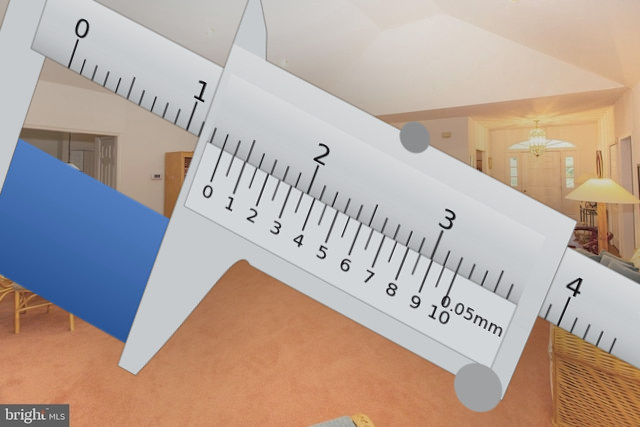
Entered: {"value": 13.0, "unit": "mm"}
